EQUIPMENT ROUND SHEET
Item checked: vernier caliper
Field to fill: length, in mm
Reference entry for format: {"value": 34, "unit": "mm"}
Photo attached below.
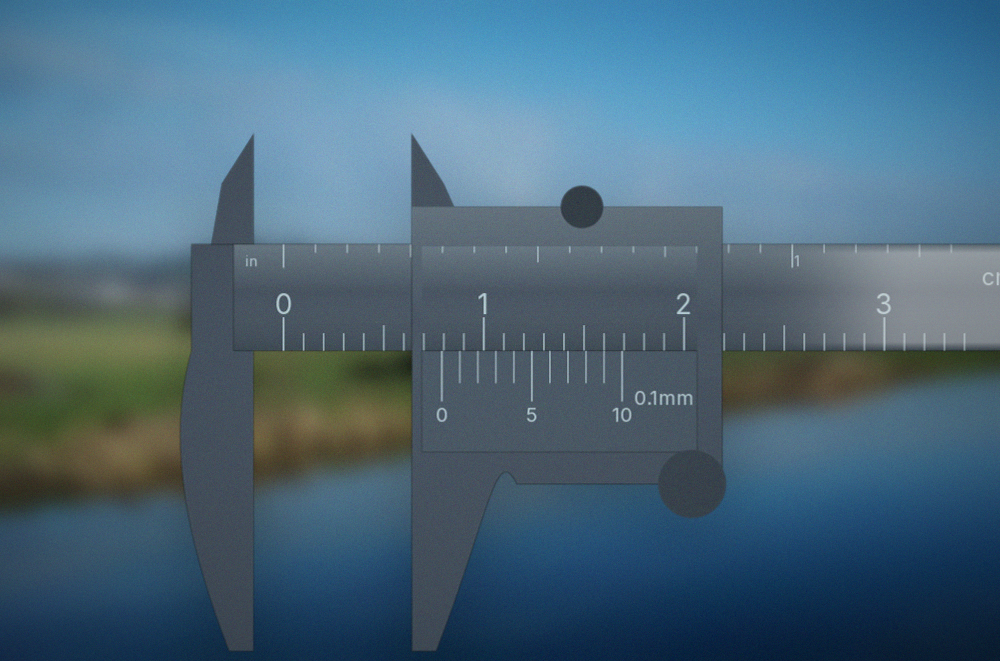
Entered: {"value": 7.9, "unit": "mm"}
